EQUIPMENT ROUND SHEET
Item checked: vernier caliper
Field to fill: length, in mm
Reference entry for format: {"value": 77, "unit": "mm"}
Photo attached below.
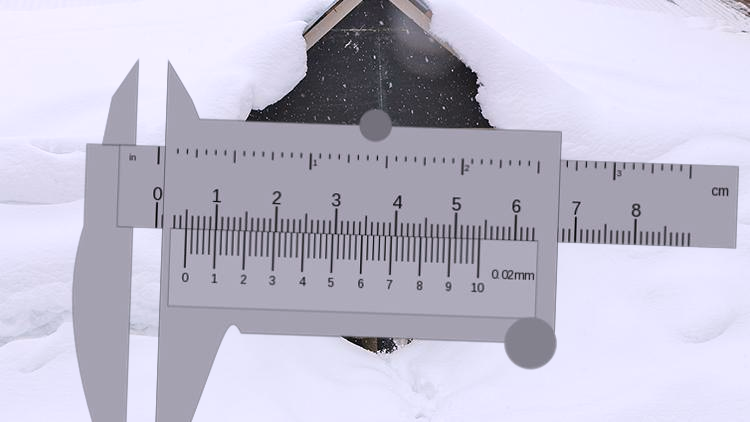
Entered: {"value": 5.0, "unit": "mm"}
